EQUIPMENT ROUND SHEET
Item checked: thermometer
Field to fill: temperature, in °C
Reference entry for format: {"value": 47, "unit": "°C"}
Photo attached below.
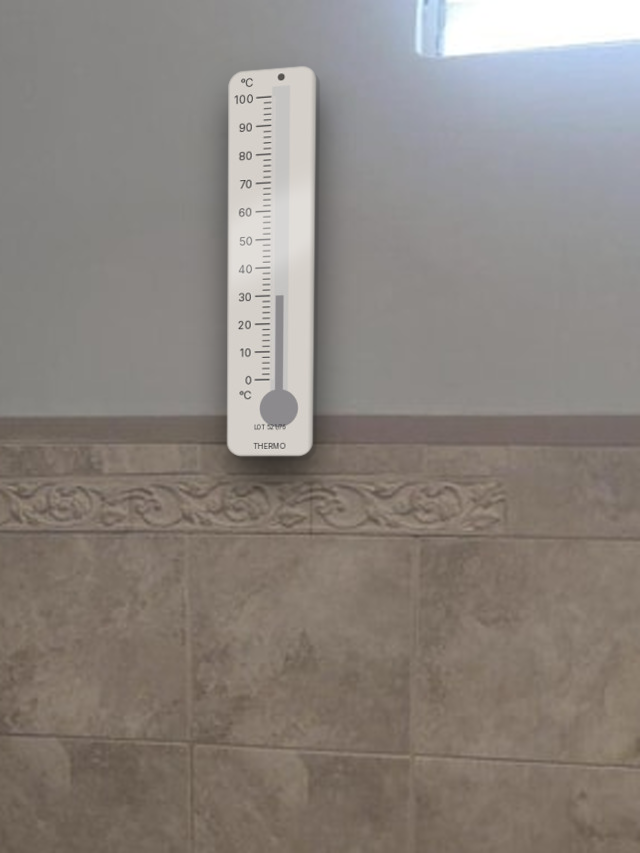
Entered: {"value": 30, "unit": "°C"}
